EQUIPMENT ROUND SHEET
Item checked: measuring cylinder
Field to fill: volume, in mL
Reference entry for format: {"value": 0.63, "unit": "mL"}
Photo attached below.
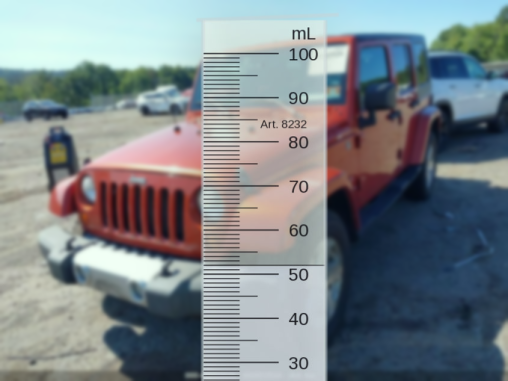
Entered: {"value": 52, "unit": "mL"}
